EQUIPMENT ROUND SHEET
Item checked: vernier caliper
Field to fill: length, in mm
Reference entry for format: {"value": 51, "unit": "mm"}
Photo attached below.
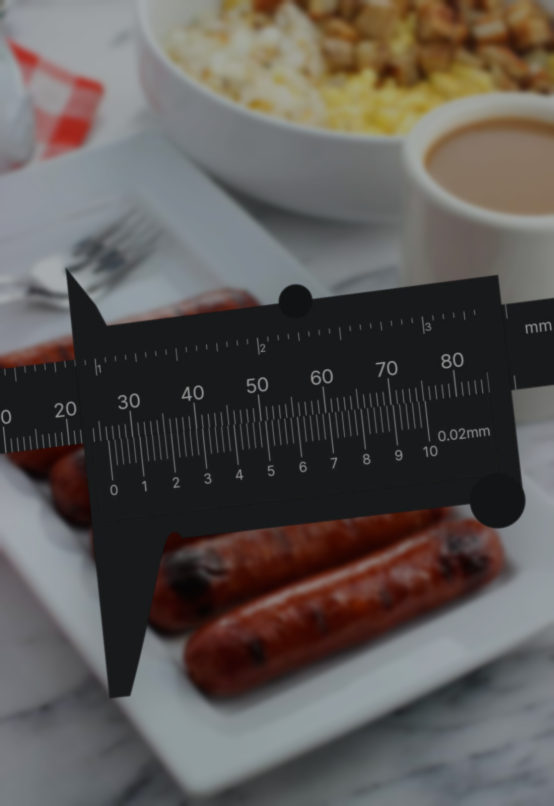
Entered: {"value": 26.2, "unit": "mm"}
